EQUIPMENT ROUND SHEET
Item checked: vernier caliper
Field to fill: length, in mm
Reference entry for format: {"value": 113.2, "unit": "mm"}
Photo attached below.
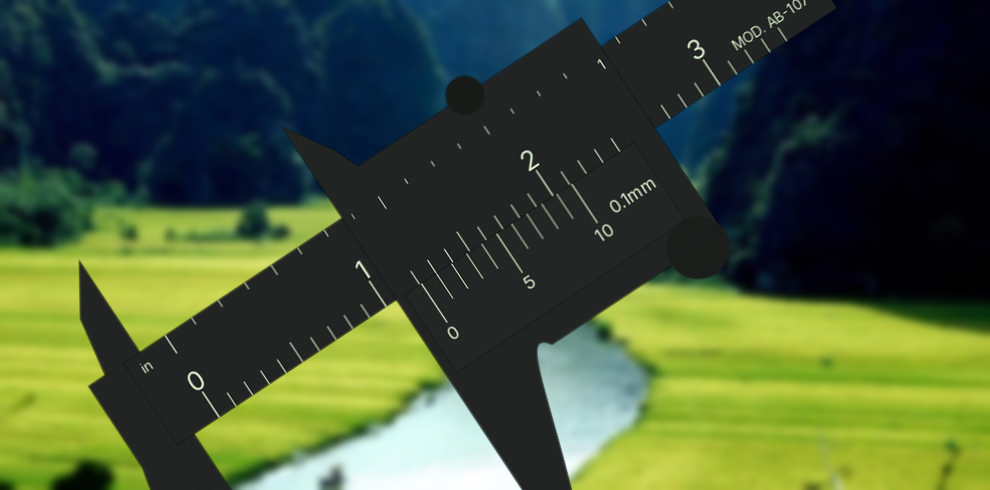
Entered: {"value": 12.1, "unit": "mm"}
